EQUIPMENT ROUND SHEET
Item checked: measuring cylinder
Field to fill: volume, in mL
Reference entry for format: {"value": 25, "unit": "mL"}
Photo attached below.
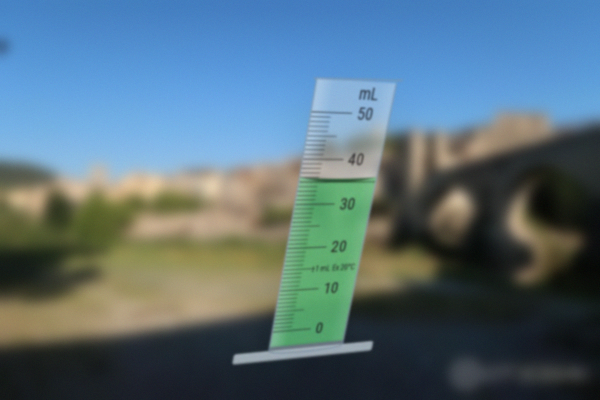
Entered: {"value": 35, "unit": "mL"}
